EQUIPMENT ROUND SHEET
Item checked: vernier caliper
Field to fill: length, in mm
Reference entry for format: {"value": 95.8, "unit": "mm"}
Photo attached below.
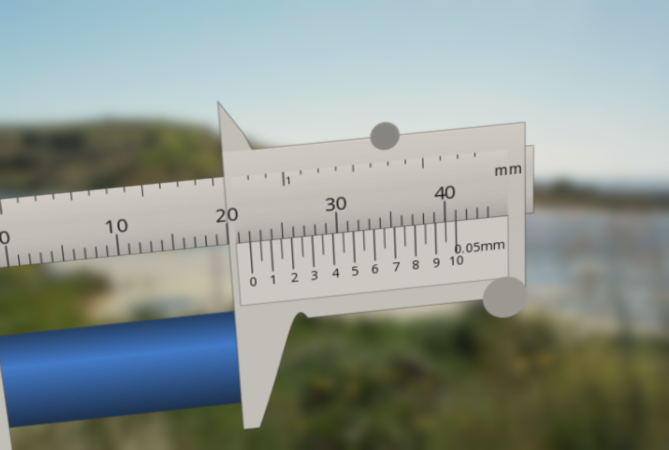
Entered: {"value": 22.0, "unit": "mm"}
